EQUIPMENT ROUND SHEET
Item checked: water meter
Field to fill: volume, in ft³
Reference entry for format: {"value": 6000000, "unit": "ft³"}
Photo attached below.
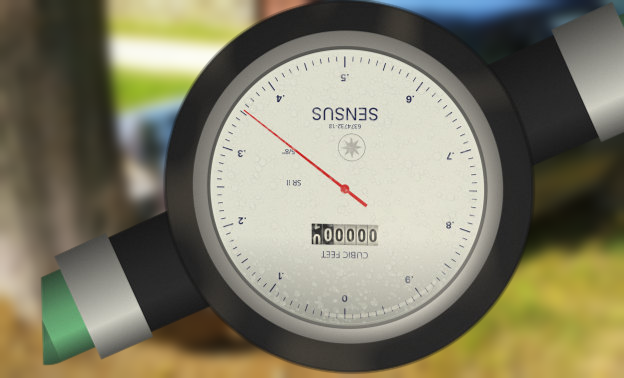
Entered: {"value": 0.35, "unit": "ft³"}
